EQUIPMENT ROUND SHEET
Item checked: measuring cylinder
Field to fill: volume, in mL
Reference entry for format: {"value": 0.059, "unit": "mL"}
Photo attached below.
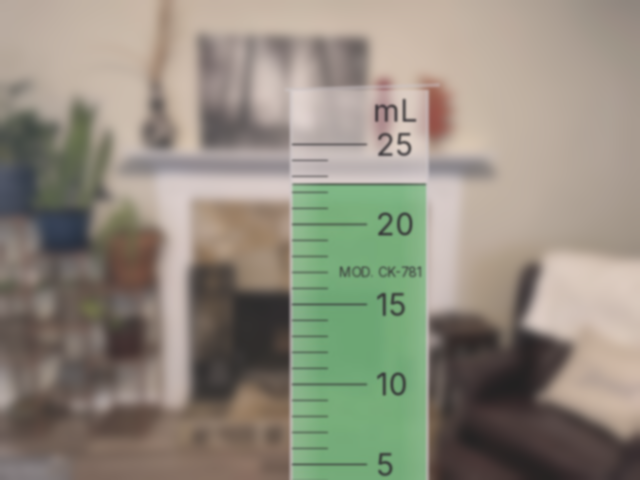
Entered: {"value": 22.5, "unit": "mL"}
